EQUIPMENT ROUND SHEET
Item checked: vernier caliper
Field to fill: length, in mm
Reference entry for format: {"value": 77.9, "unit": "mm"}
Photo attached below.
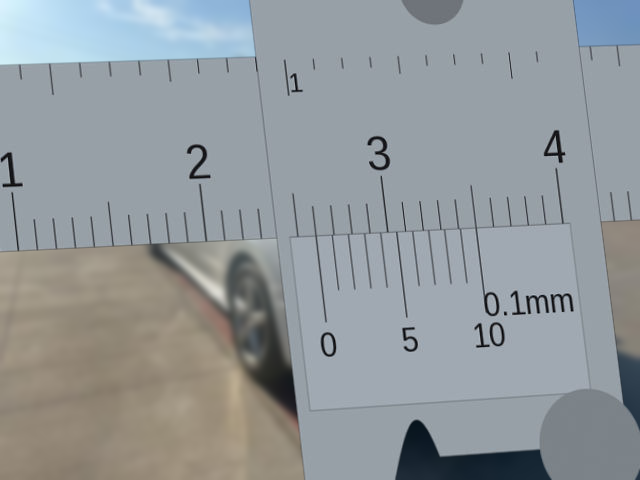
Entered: {"value": 26.0, "unit": "mm"}
